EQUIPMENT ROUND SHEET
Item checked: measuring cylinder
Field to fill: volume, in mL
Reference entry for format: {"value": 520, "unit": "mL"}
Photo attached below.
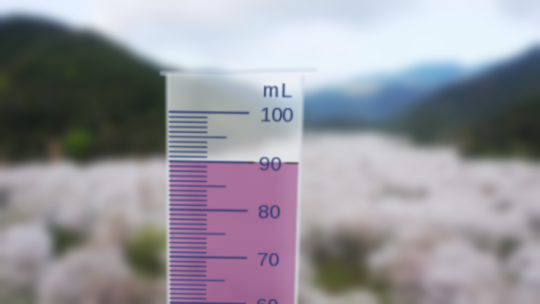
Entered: {"value": 90, "unit": "mL"}
